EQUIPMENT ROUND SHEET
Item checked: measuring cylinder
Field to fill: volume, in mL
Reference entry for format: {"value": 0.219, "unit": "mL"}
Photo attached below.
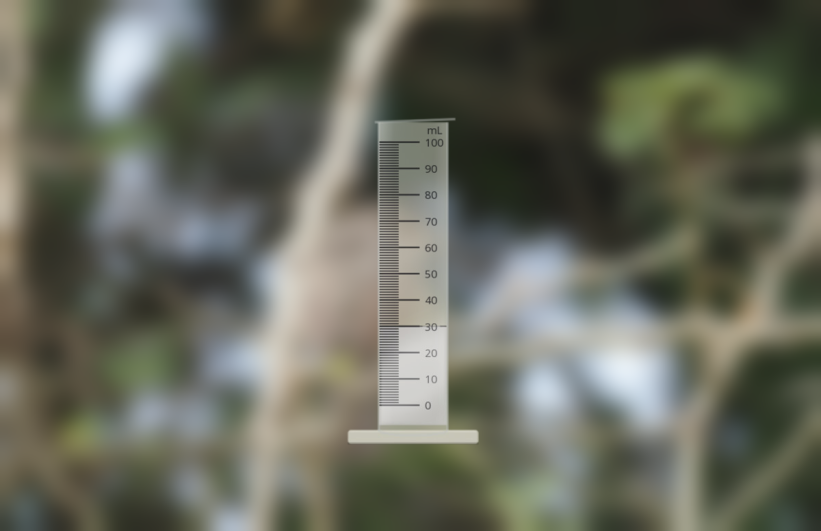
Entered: {"value": 30, "unit": "mL"}
